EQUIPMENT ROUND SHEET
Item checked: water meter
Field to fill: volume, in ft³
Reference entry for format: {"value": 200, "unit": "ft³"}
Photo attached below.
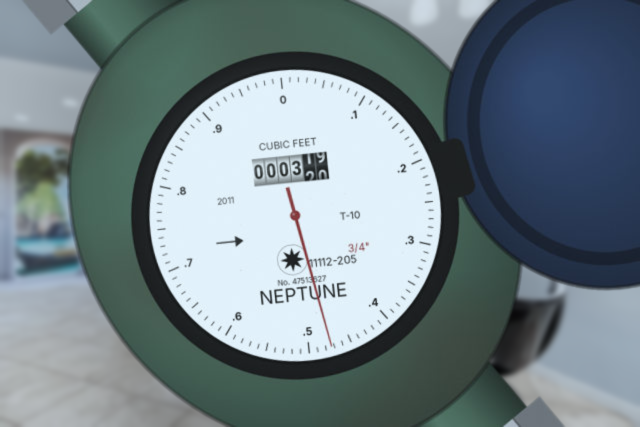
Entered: {"value": 319.47, "unit": "ft³"}
